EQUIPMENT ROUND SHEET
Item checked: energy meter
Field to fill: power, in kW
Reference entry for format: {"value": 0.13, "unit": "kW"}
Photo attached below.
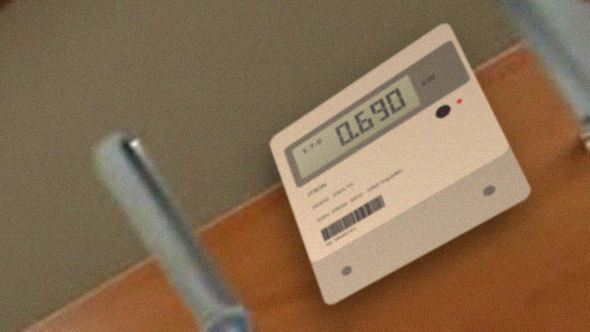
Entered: {"value": 0.690, "unit": "kW"}
